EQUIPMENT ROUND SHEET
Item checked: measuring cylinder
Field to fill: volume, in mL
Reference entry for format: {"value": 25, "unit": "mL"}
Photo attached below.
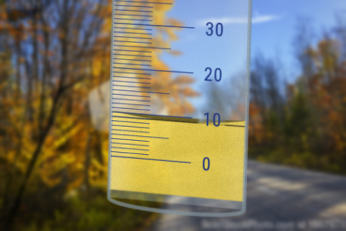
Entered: {"value": 9, "unit": "mL"}
